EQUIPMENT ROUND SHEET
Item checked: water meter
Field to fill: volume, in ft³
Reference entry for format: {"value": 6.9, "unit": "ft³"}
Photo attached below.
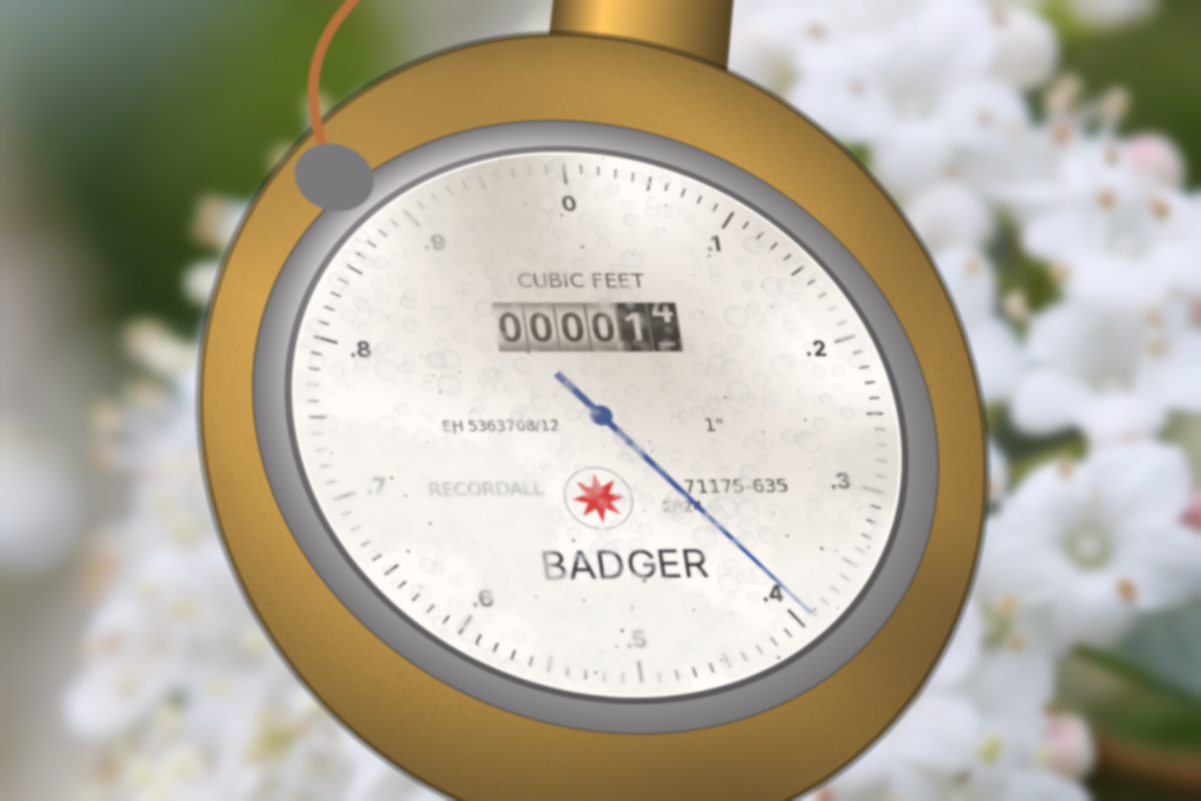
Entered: {"value": 14.39, "unit": "ft³"}
